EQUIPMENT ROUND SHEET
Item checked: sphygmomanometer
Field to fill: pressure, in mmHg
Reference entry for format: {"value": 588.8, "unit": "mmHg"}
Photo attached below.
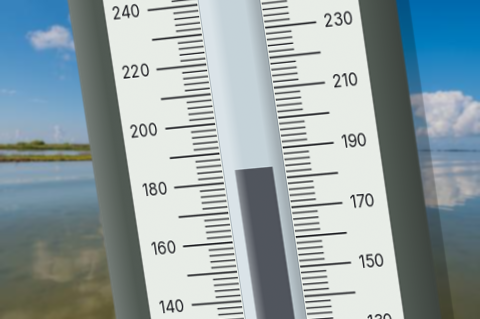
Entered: {"value": 184, "unit": "mmHg"}
